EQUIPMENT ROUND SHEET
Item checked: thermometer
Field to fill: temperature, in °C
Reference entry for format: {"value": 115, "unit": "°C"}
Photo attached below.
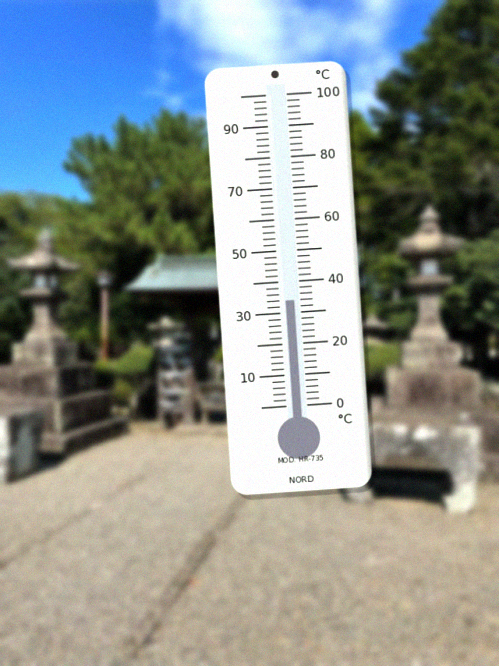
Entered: {"value": 34, "unit": "°C"}
